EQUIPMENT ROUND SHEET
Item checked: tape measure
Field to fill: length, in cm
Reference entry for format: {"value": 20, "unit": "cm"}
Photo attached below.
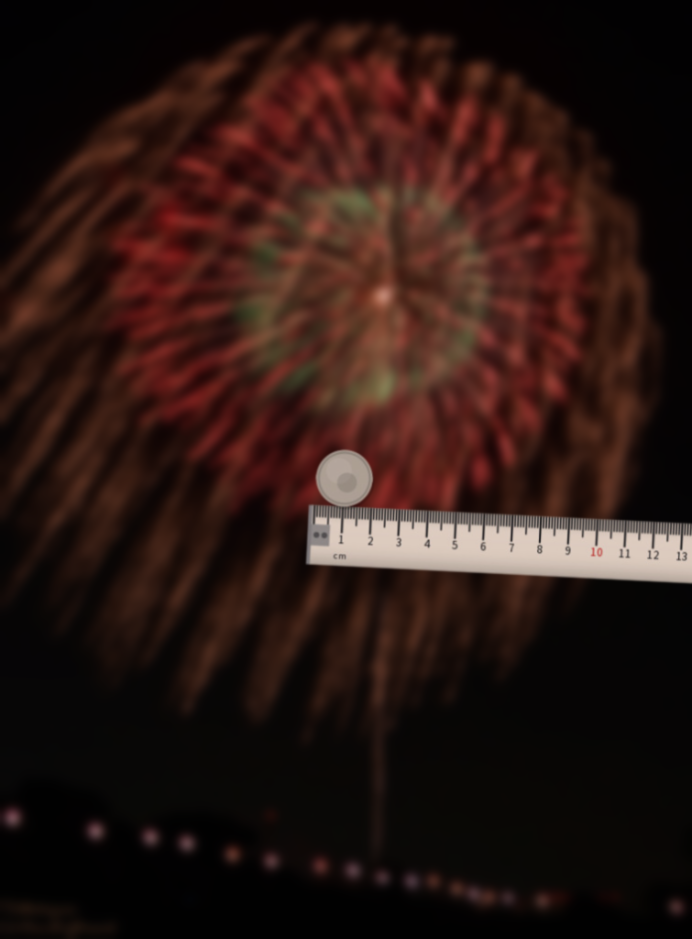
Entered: {"value": 2, "unit": "cm"}
